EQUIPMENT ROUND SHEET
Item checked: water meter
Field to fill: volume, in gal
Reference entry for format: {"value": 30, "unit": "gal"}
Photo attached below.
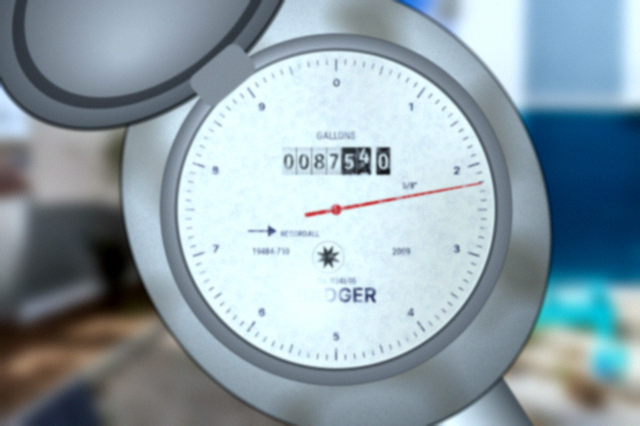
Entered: {"value": 87542.2, "unit": "gal"}
